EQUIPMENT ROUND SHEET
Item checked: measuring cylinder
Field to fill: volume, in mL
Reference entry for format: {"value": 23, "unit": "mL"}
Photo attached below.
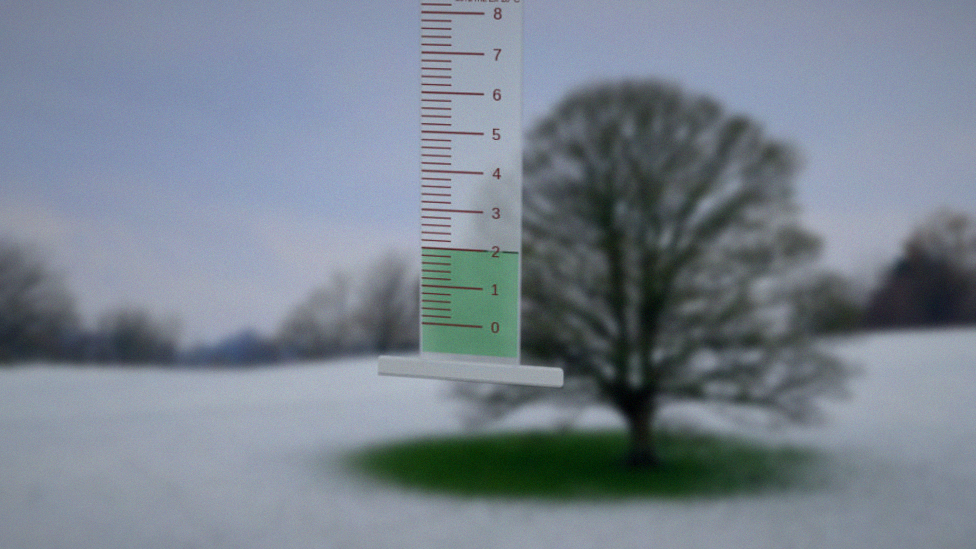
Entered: {"value": 2, "unit": "mL"}
